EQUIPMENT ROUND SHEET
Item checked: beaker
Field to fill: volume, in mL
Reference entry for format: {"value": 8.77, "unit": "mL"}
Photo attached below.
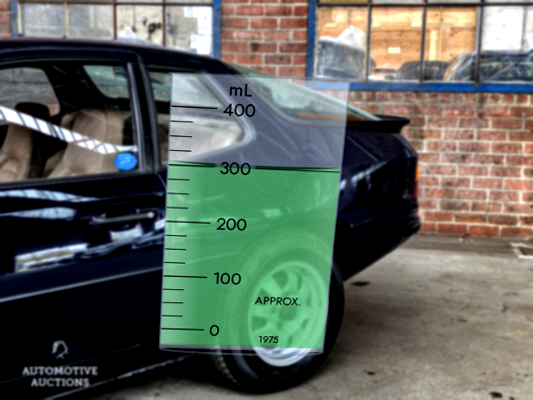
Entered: {"value": 300, "unit": "mL"}
